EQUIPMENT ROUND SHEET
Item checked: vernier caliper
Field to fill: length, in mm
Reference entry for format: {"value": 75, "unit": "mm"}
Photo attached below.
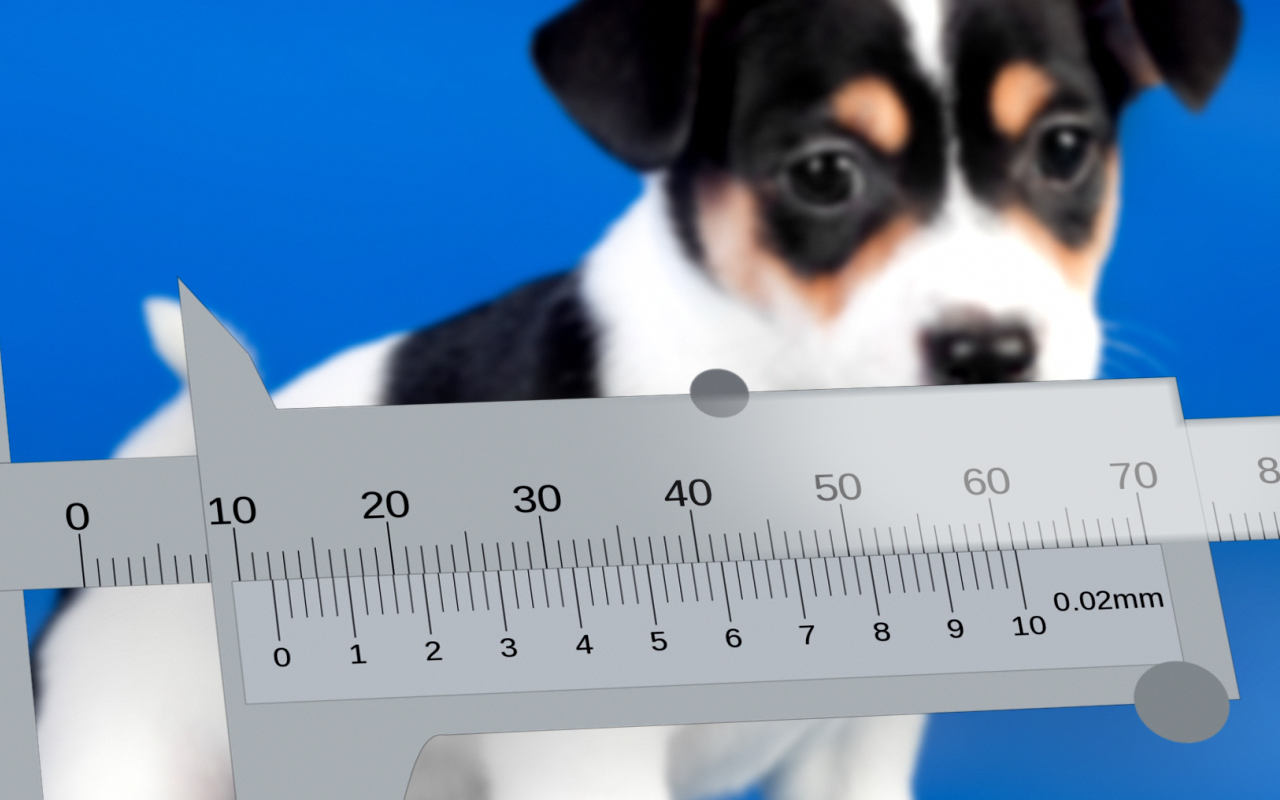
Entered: {"value": 12.1, "unit": "mm"}
